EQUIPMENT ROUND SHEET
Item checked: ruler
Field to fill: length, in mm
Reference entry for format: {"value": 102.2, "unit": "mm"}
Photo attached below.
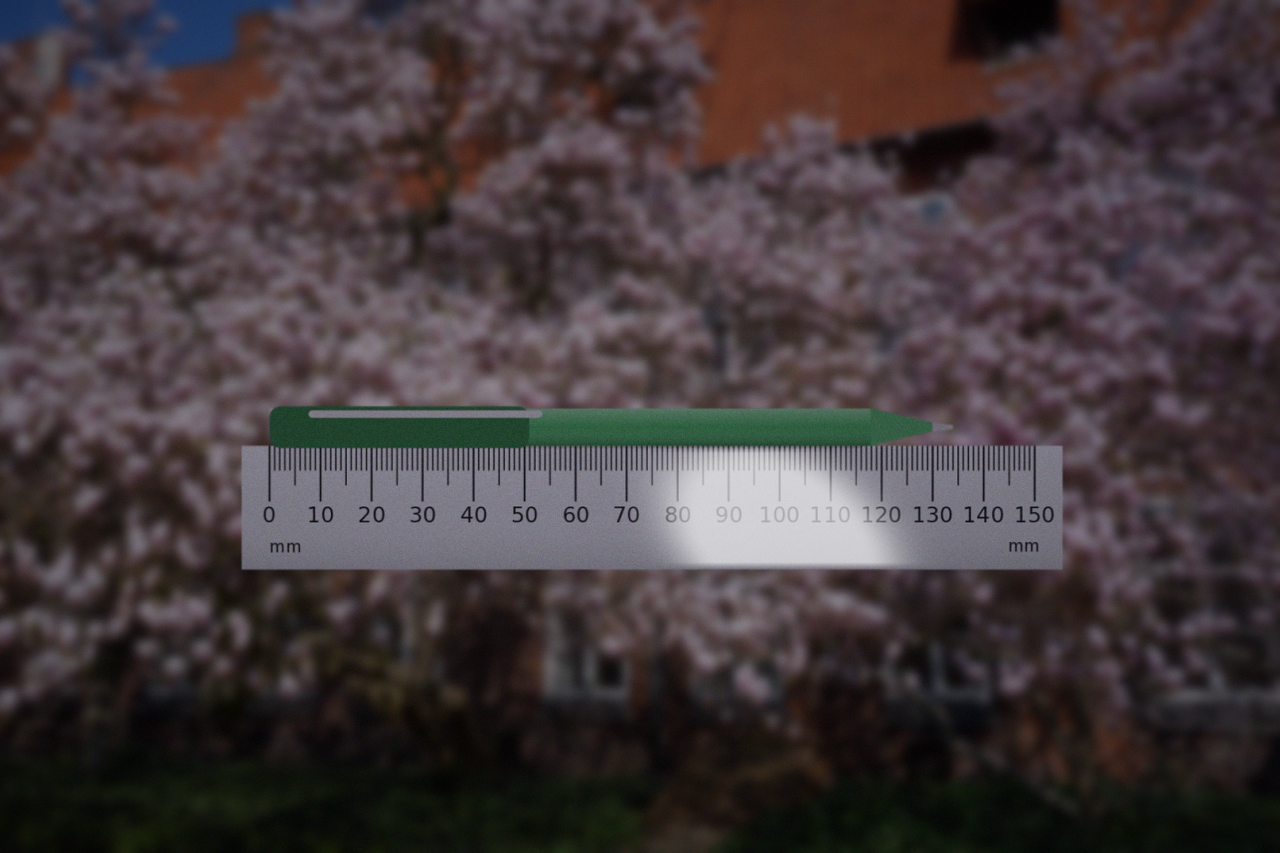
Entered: {"value": 134, "unit": "mm"}
